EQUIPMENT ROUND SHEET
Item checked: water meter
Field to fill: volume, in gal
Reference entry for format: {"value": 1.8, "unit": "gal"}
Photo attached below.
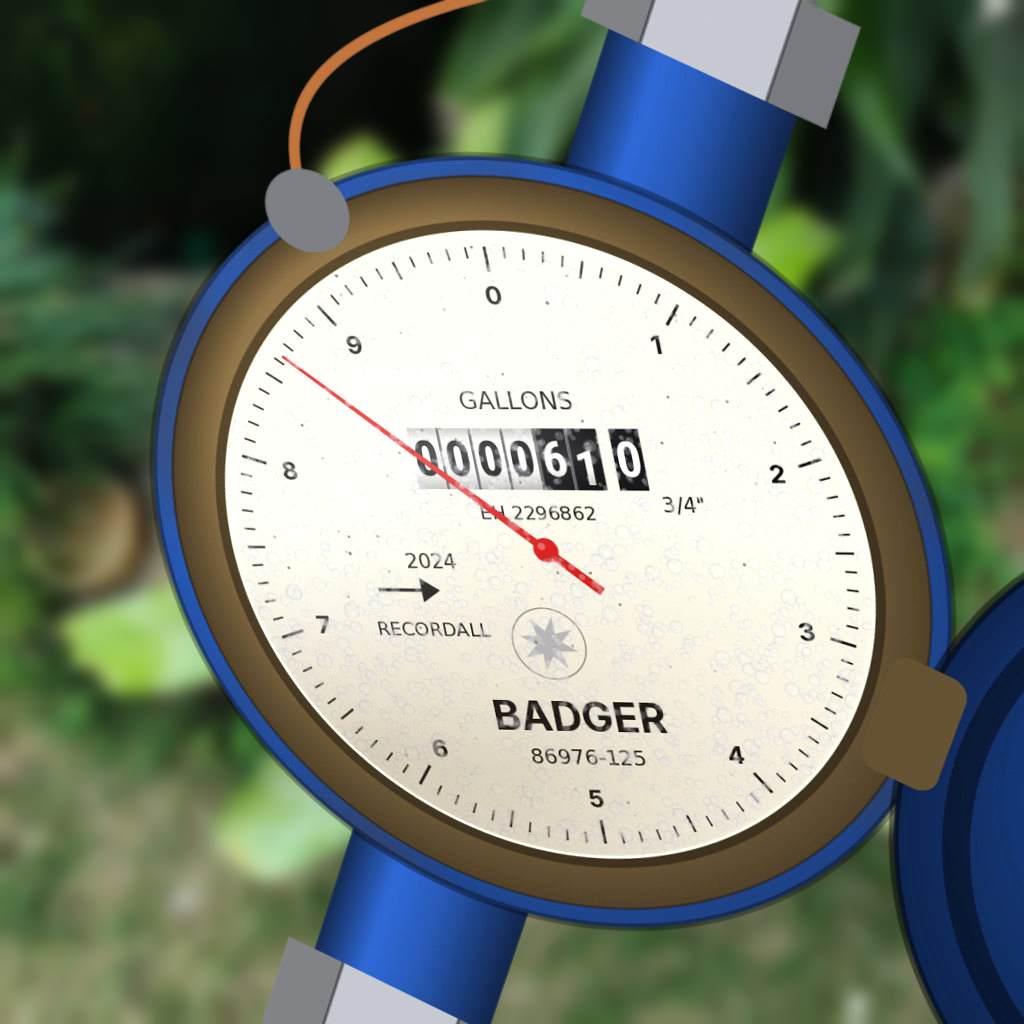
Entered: {"value": 608.6, "unit": "gal"}
